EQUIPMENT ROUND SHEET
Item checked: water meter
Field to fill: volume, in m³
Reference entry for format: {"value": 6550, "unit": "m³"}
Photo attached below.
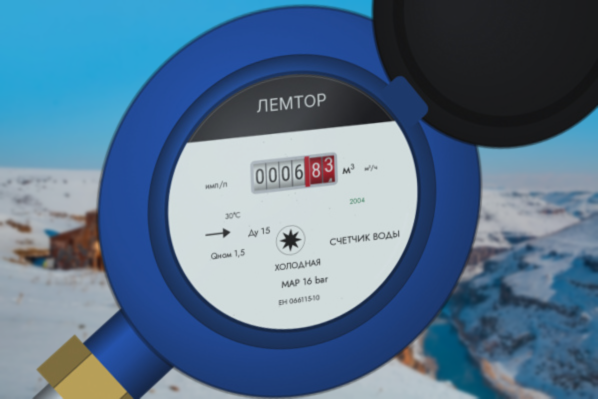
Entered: {"value": 6.83, "unit": "m³"}
